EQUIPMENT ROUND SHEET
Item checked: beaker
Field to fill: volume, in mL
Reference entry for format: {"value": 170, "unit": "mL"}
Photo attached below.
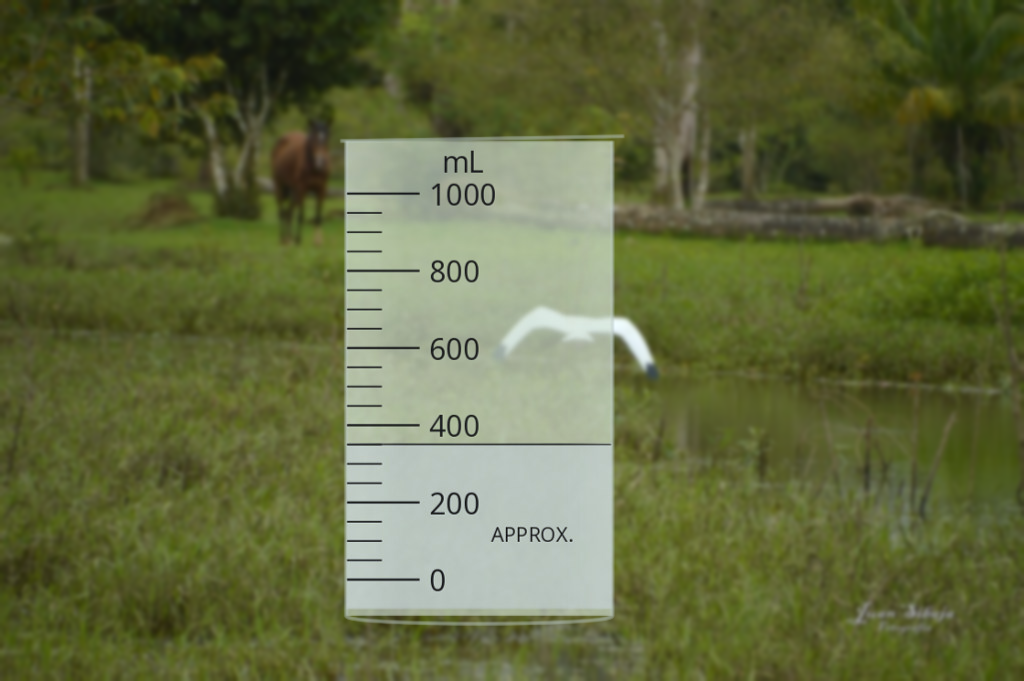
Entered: {"value": 350, "unit": "mL"}
